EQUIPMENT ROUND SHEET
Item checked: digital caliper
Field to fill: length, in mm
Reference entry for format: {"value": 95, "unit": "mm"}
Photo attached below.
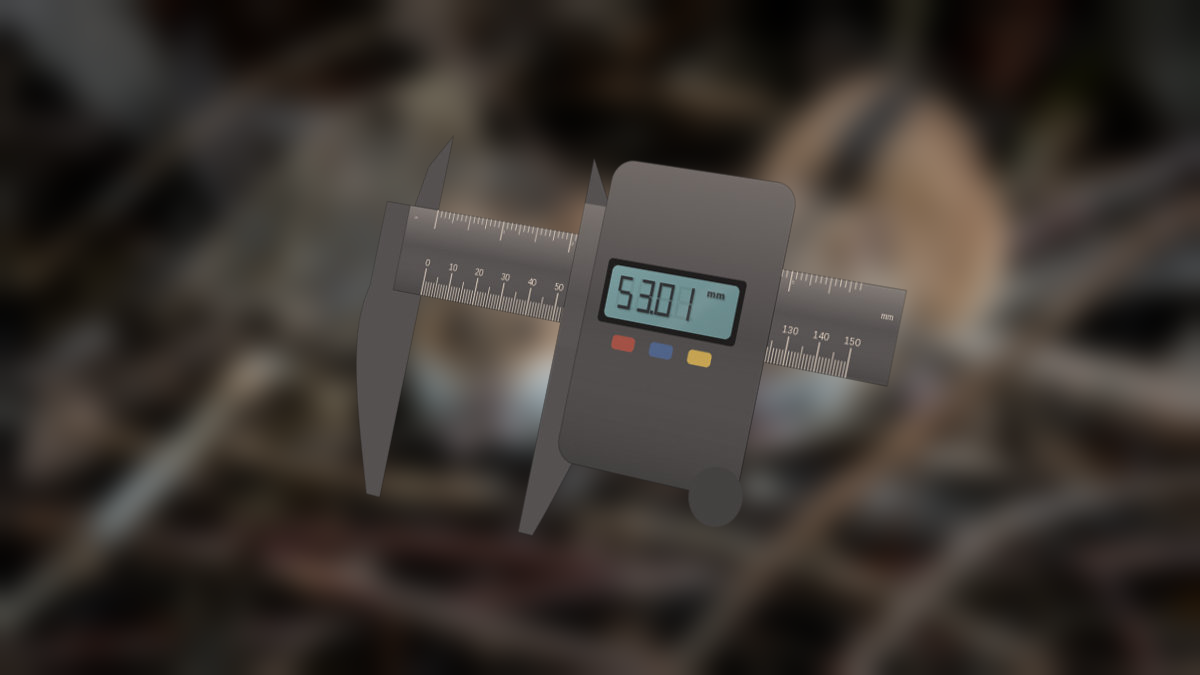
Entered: {"value": 53.01, "unit": "mm"}
